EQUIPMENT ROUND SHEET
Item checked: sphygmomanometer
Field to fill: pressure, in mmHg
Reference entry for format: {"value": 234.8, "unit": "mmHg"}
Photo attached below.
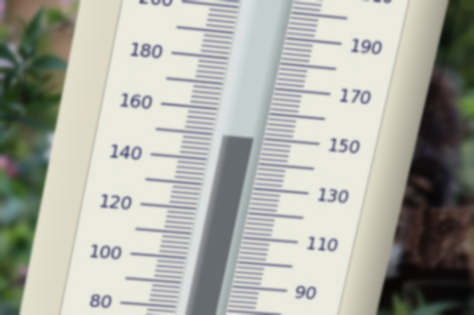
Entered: {"value": 150, "unit": "mmHg"}
